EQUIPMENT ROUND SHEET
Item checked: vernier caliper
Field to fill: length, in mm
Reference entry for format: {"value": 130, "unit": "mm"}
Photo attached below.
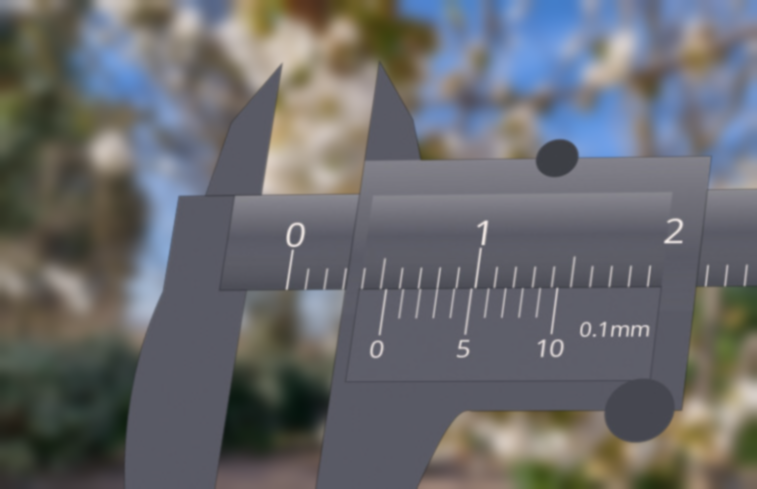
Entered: {"value": 5.3, "unit": "mm"}
